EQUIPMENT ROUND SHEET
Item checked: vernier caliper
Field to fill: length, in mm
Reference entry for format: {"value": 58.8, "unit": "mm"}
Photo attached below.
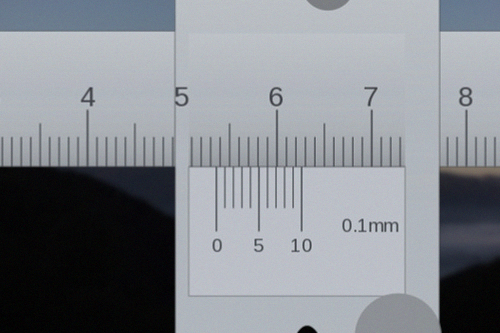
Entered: {"value": 53.6, "unit": "mm"}
